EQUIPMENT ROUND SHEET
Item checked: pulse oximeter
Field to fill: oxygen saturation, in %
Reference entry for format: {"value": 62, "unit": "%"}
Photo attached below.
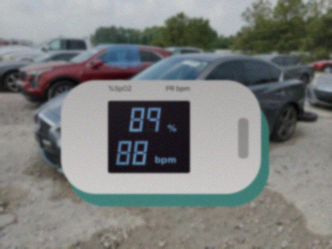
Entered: {"value": 89, "unit": "%"}
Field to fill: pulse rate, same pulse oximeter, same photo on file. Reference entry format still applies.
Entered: {"value": 88, "unit": "bpm"}
